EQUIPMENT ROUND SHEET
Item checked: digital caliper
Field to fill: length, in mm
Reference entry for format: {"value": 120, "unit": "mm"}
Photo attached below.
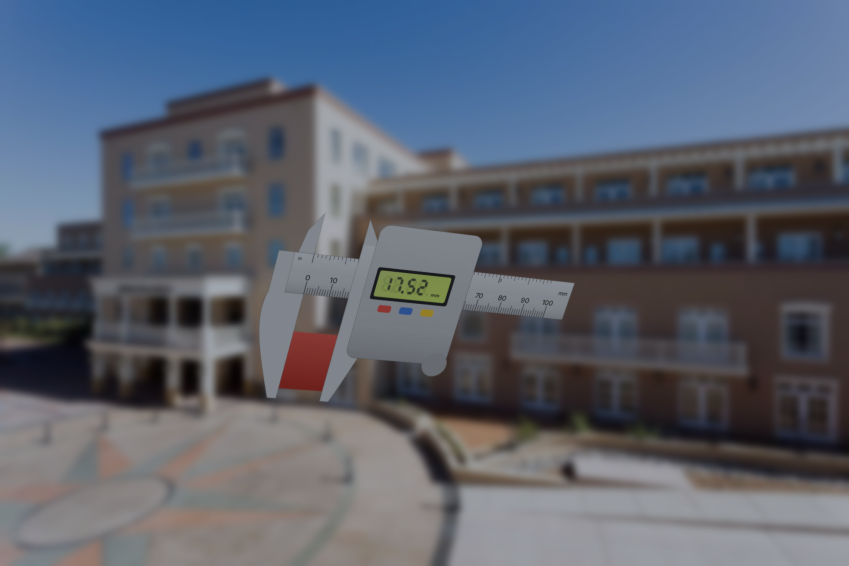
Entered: {"value": 17.52, "unit": "mm"}
